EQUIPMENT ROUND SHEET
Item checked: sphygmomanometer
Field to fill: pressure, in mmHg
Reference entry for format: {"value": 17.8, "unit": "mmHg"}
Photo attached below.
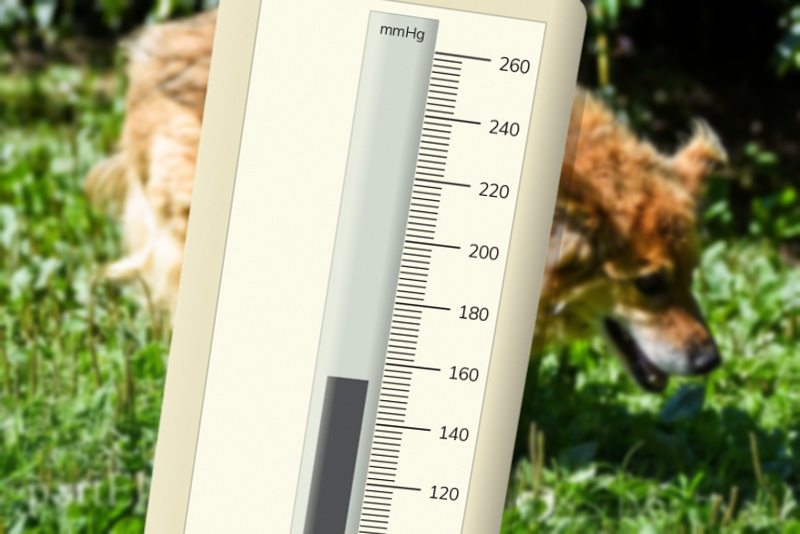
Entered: {"value": 154, "unit": "mmHg"}
